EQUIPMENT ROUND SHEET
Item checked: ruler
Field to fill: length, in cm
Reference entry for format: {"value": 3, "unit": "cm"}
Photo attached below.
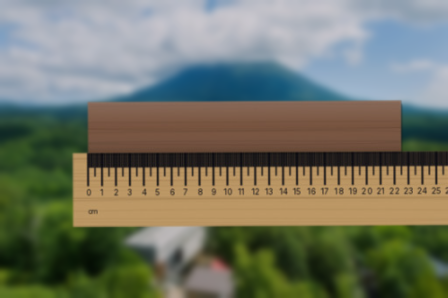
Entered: {"value": 22.5, "unit": "cm"}
